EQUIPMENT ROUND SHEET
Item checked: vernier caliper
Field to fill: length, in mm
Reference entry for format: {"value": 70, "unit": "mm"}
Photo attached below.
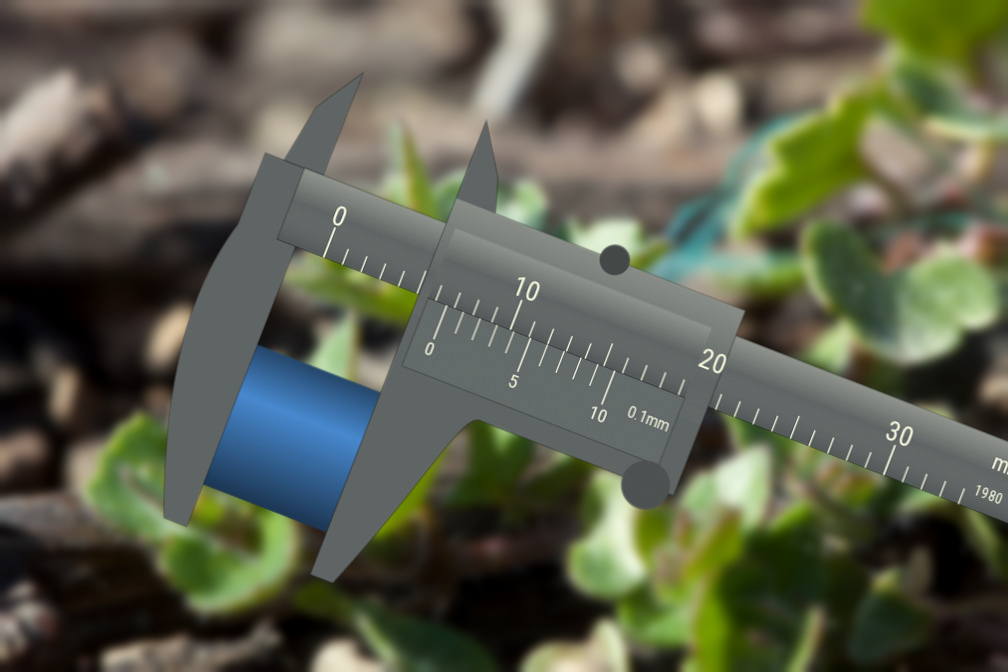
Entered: {"value": 6.6, "unit": "mm"}
